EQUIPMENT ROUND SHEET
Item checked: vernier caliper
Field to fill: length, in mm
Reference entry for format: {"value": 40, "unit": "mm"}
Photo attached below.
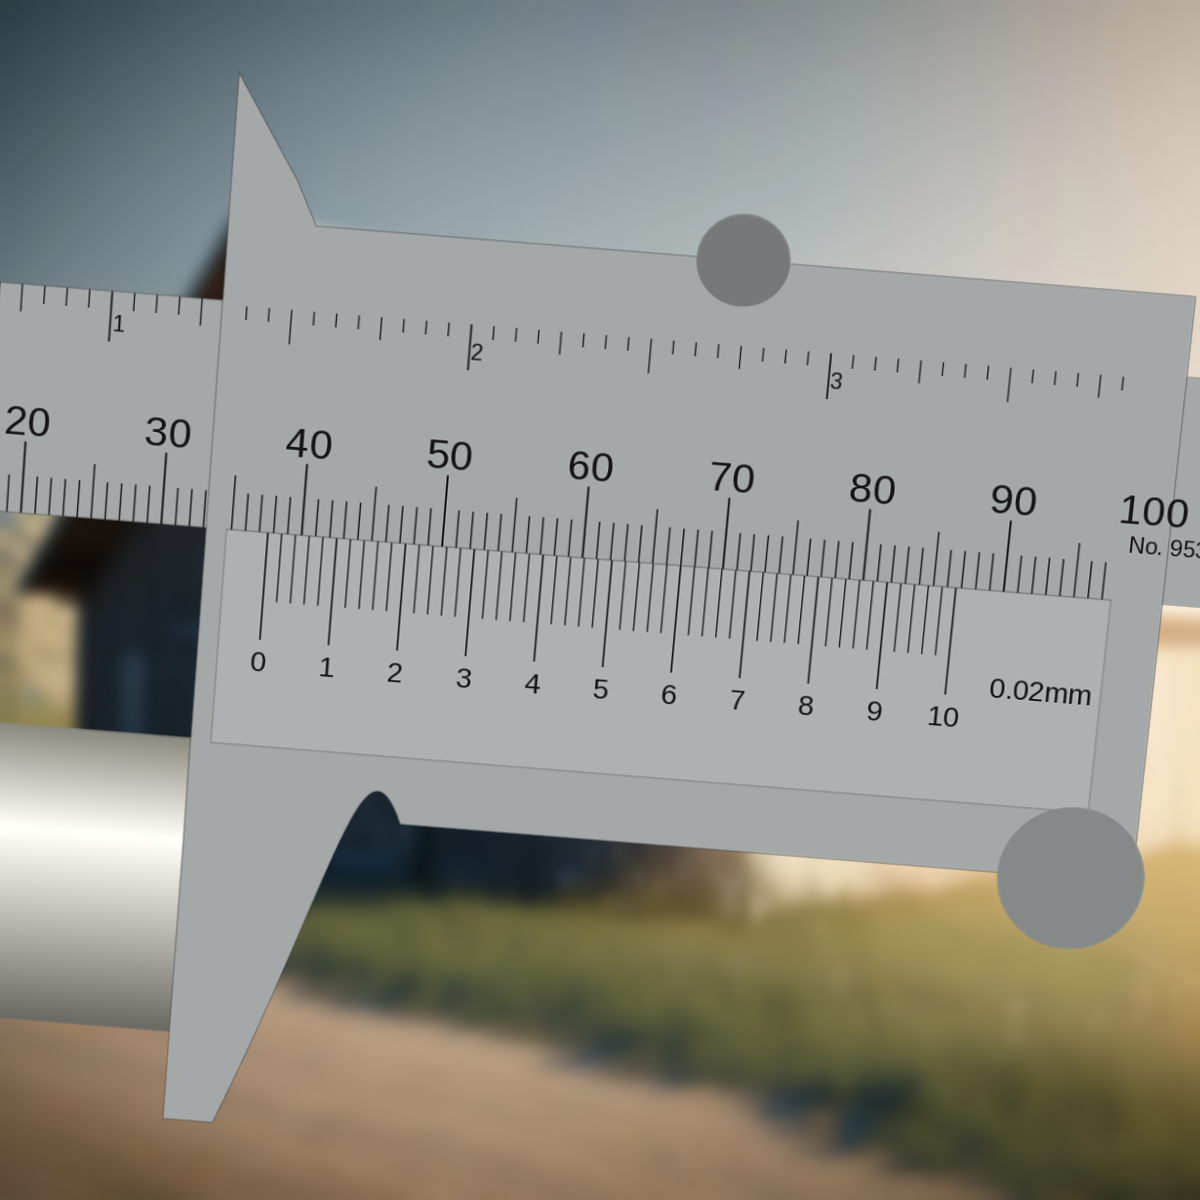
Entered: {"value": 37.6, "unit": "mm"}
